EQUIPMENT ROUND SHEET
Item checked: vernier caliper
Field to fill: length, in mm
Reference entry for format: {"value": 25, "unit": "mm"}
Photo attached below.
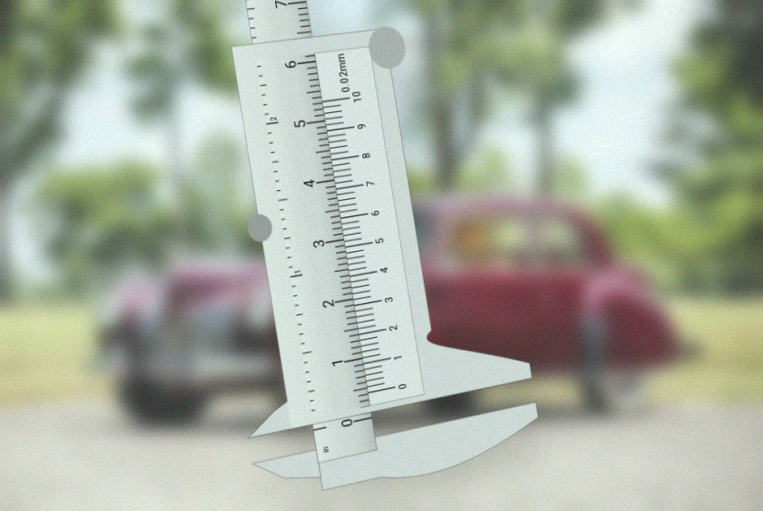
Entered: {"value": 4.2, "unit": "mm"}
